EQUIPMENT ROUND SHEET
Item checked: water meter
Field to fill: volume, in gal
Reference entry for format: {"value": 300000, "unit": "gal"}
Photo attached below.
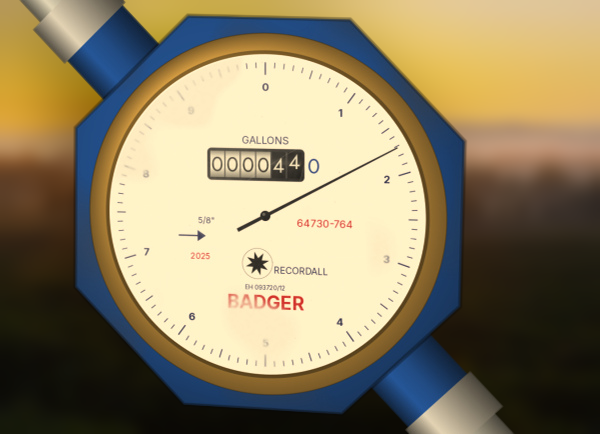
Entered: {"value": 441.7, "unit": "gal"}
